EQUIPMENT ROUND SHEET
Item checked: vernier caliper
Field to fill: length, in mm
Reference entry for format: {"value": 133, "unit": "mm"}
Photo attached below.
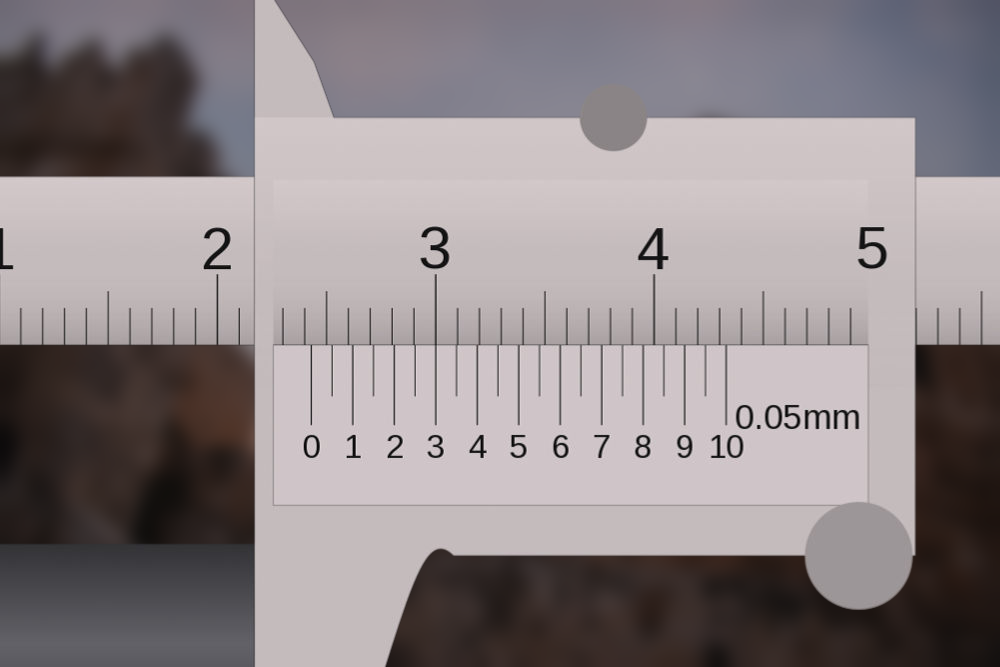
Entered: {"value": 24.3, "unit": "mm"}
